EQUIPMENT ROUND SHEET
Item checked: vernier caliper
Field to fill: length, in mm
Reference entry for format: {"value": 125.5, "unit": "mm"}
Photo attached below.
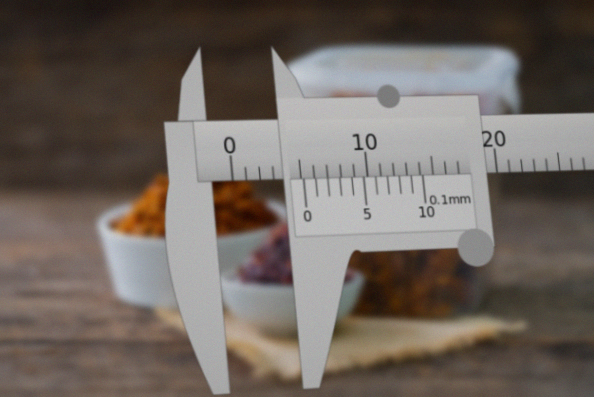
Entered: {"value": 5.2, "unit": "mm"}
